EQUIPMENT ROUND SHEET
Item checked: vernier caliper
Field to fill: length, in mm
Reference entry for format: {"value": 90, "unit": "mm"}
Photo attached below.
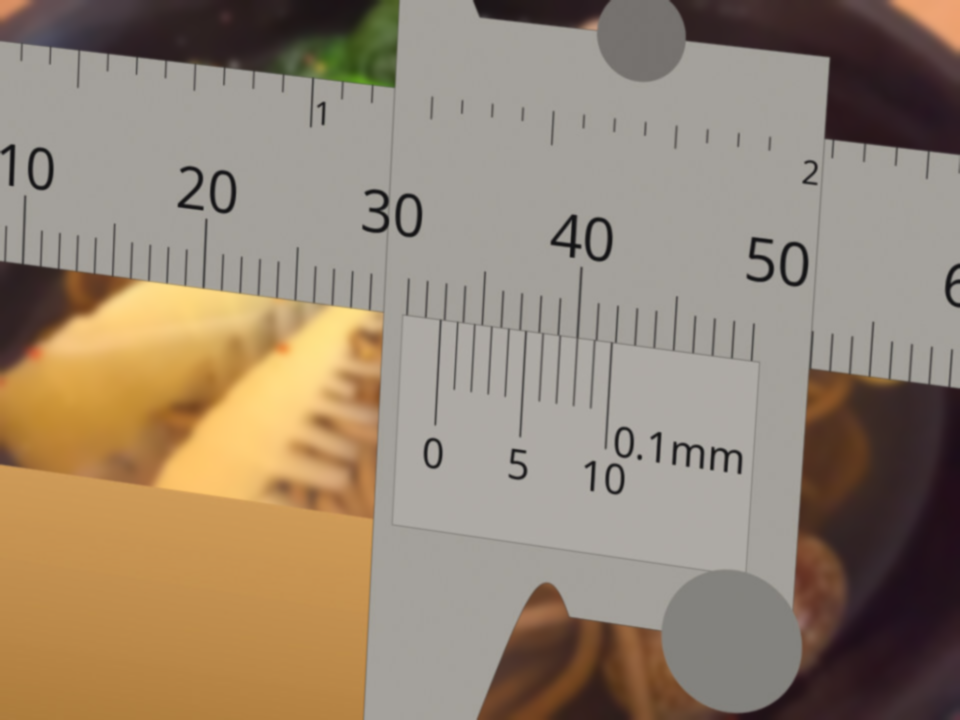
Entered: {"value": 32.8, "unit": "mm"}
